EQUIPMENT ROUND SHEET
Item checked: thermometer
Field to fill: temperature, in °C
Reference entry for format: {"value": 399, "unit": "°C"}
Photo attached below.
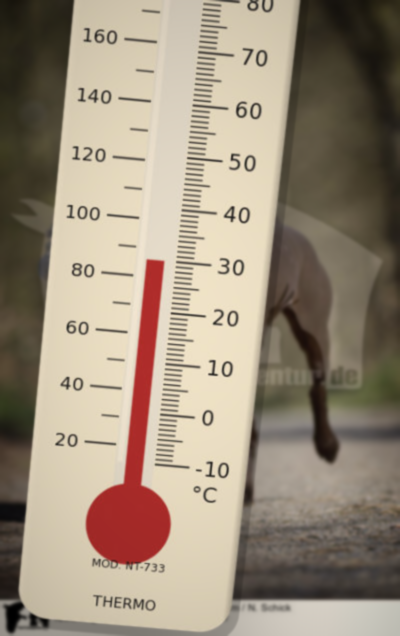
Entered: {"value": 30, "unit": "°C"}
